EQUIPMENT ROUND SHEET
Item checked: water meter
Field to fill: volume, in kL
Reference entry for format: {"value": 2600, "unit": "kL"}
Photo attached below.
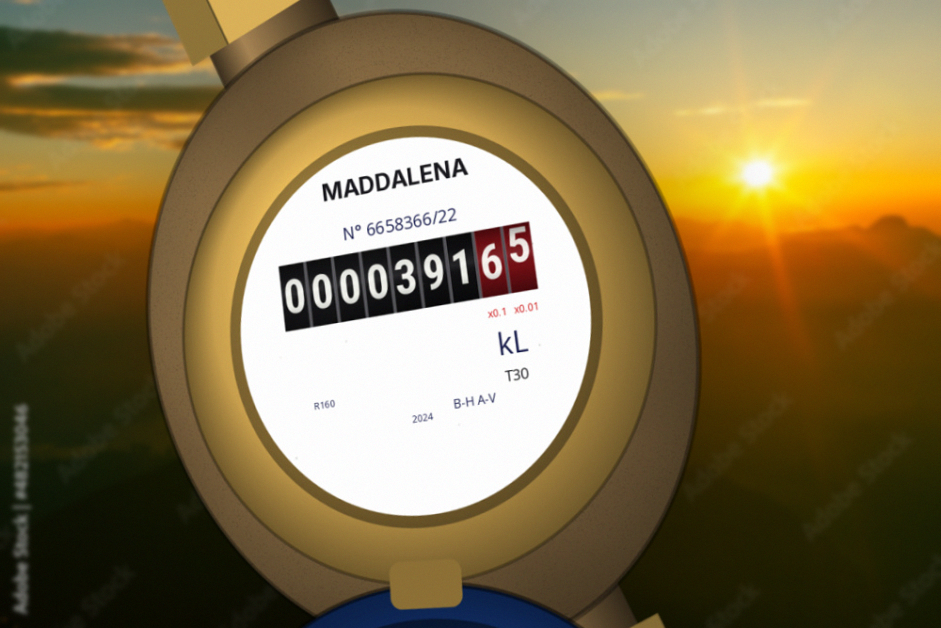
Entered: {"value": 391.65, "unit": "kL"}
